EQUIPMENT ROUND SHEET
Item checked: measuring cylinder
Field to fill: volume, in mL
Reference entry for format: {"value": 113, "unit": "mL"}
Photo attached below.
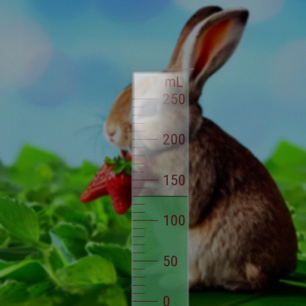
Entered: {"value": 130, "unit": "mL"}
